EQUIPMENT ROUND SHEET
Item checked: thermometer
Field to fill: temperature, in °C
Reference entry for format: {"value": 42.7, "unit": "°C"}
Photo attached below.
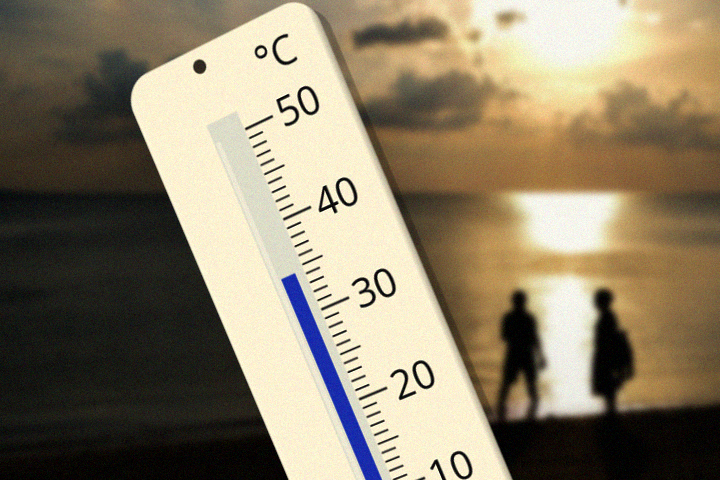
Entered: {"value": 34.5, "unit": "°C"}
